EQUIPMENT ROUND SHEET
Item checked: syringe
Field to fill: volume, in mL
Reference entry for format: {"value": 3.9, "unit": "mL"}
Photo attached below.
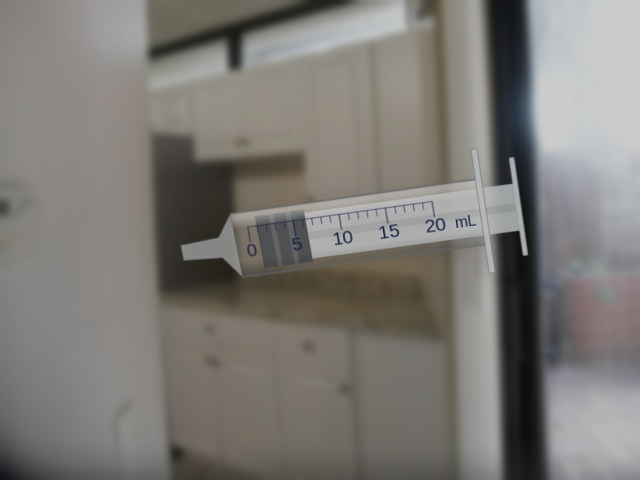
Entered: {"value": 1, "unit": "mL"}
